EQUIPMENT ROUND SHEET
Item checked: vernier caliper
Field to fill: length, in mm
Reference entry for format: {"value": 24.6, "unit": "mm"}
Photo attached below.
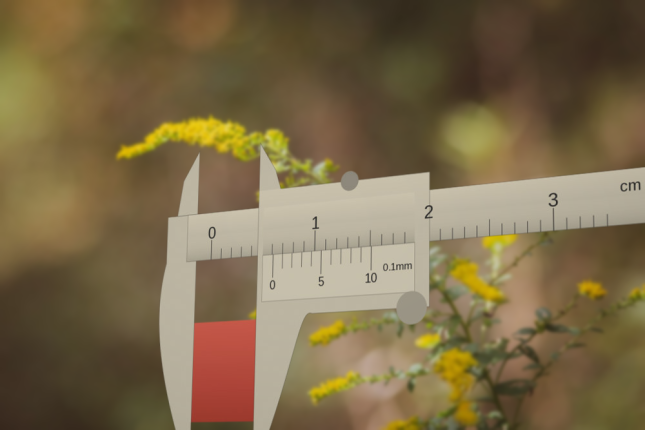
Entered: {"value": 6.1, "unit": "mm"}
